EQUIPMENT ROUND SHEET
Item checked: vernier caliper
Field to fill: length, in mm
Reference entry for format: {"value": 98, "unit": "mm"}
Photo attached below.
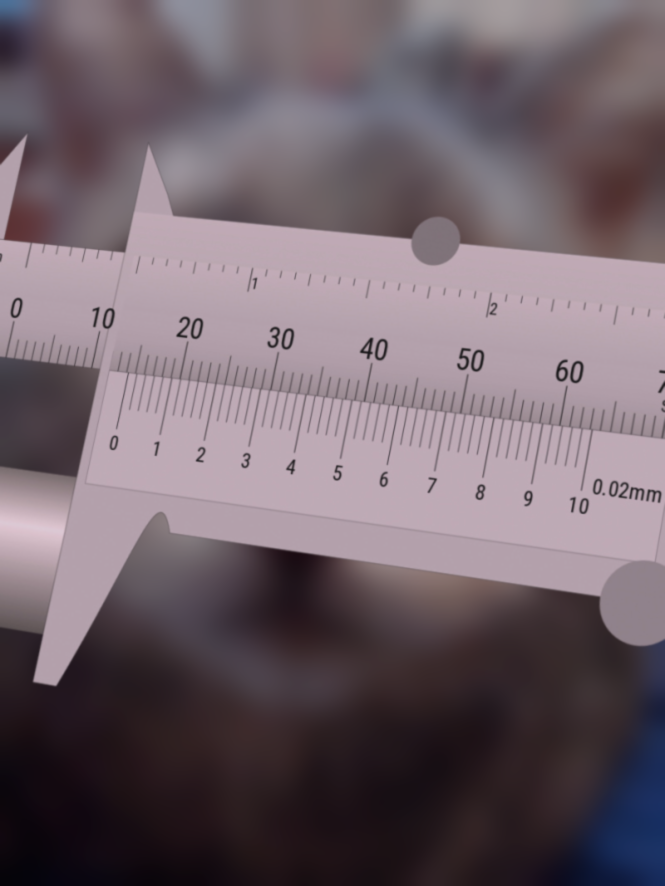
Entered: {"value": 14.2, "unit": "mm"}
